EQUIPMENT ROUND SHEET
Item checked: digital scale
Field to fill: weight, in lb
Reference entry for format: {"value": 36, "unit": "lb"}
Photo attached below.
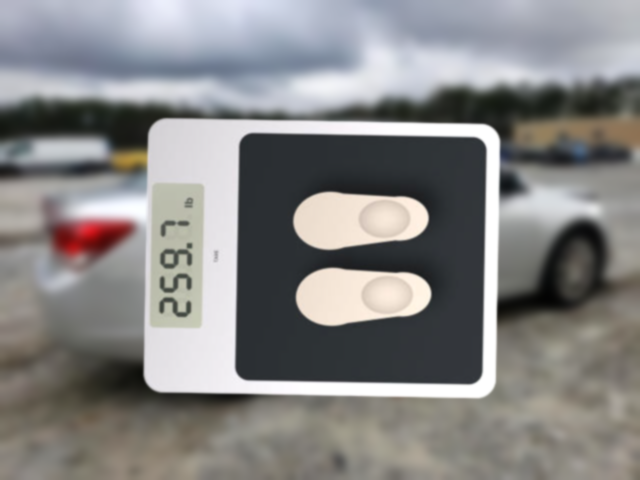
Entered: {"value": 259.7, "unit": "lb"}
